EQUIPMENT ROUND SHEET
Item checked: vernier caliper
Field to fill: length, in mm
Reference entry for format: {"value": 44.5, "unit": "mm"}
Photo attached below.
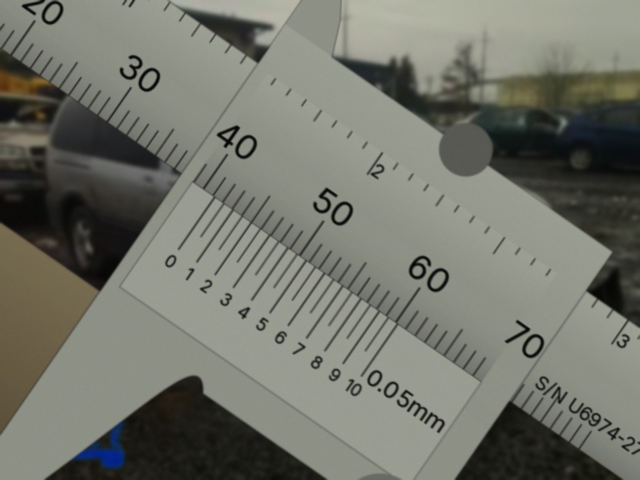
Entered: {"value": 41.2, "unit": "mm"}
